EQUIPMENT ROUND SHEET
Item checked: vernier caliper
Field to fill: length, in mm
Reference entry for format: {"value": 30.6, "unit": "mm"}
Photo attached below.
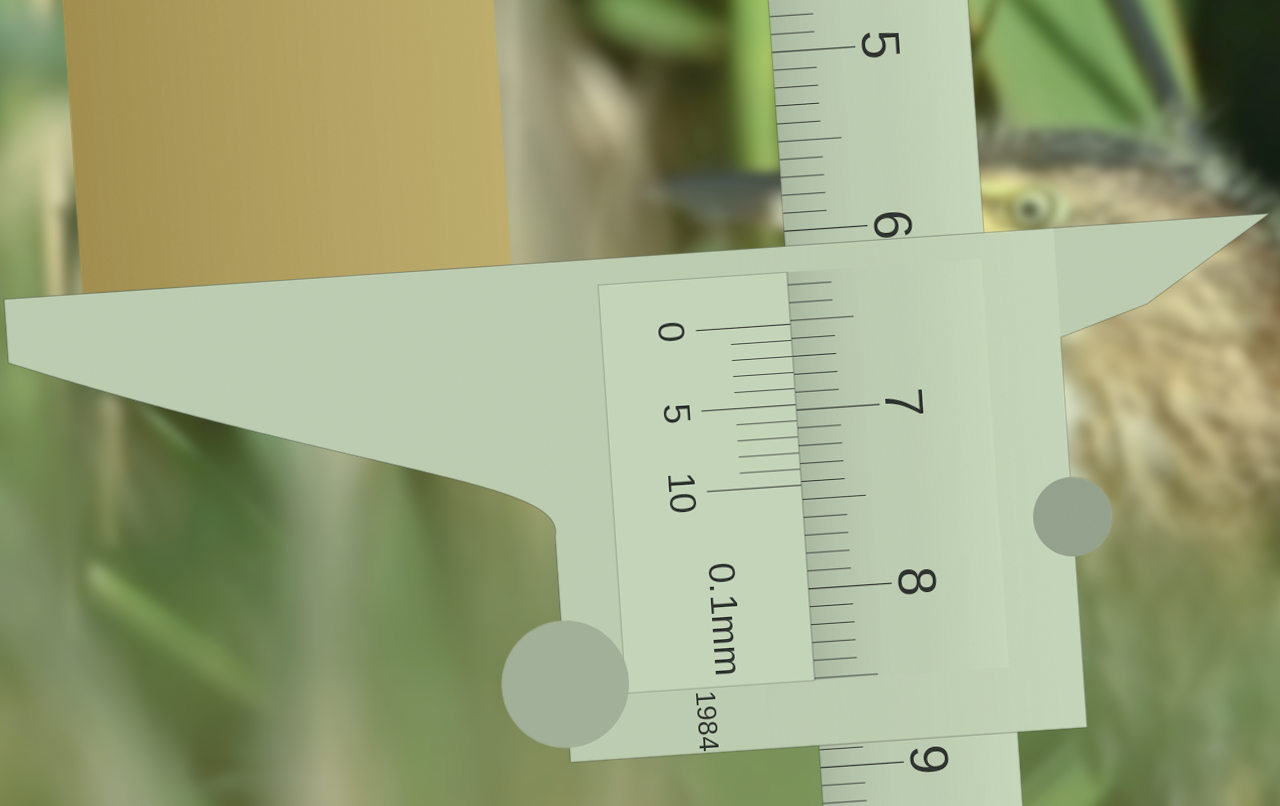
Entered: {"value": 65.2, "unit": "mm"}
